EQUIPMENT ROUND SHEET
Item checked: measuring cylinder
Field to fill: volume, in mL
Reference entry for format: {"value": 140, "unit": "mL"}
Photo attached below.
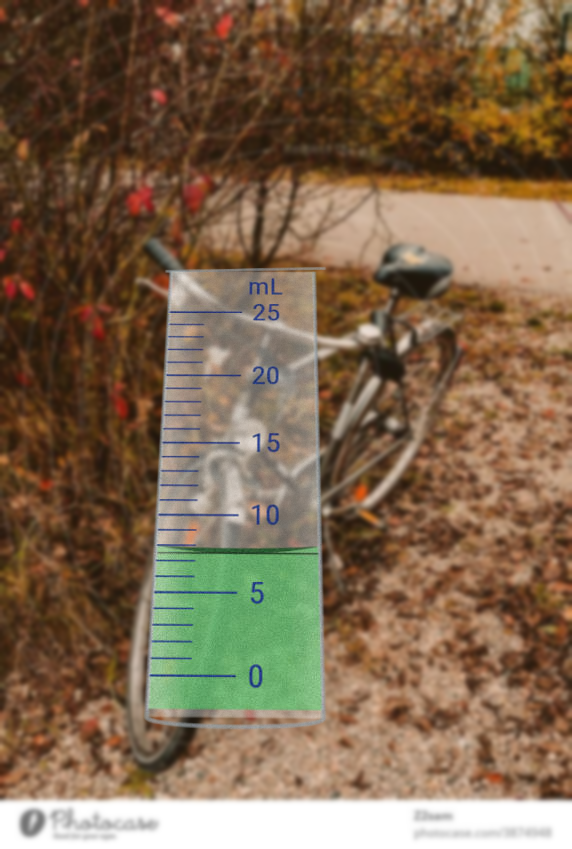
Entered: {"value": 7.5, "unit": "mL"}
